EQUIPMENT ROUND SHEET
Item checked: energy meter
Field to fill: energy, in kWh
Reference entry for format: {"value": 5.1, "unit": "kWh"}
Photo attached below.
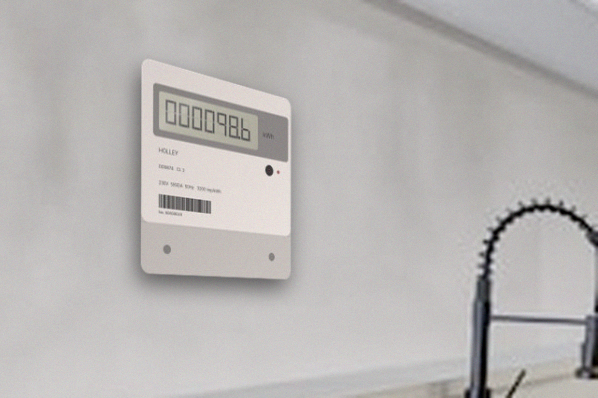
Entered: {"value": 98.6, "unit": "kWh"}
